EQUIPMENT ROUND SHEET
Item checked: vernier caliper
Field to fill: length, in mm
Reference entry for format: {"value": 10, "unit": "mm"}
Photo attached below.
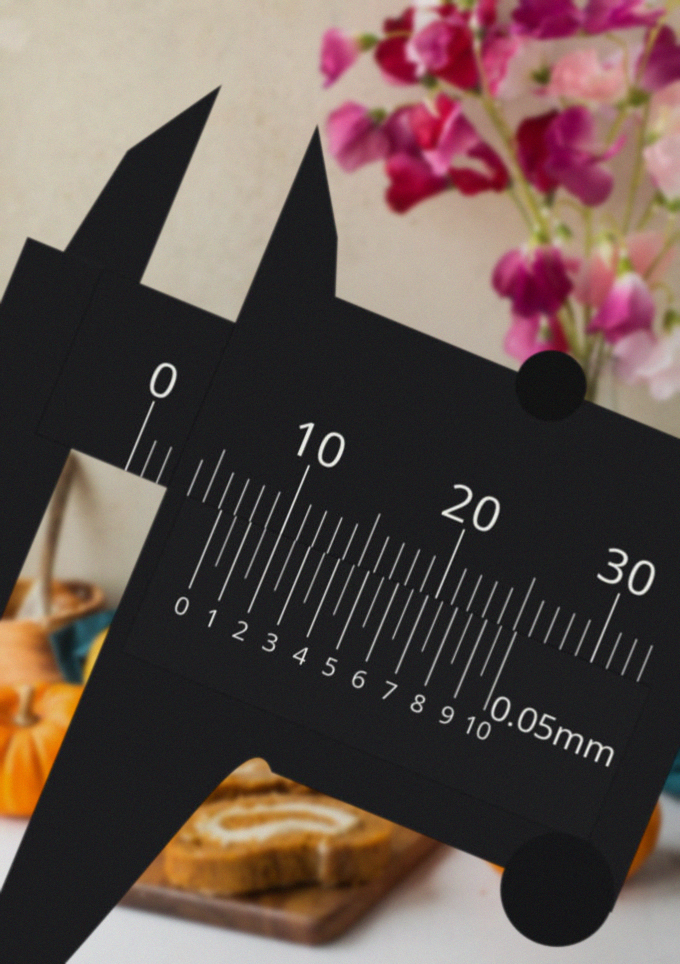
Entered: {"value": 6.2, "unit": "mm"}
